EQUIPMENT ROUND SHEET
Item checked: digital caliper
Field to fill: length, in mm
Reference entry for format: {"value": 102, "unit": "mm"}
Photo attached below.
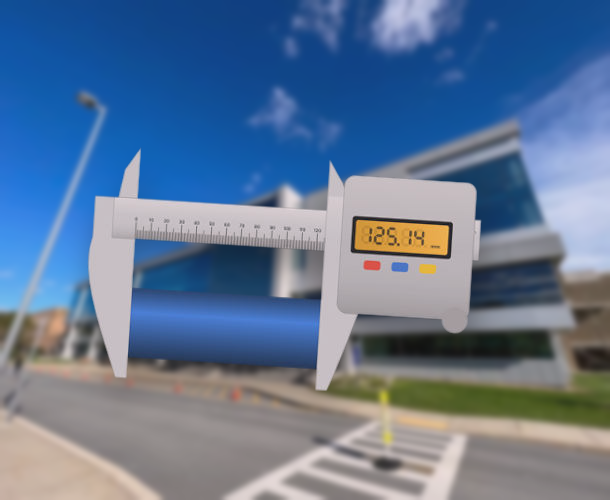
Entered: {"value": 125.14, "unit": "mm"}
